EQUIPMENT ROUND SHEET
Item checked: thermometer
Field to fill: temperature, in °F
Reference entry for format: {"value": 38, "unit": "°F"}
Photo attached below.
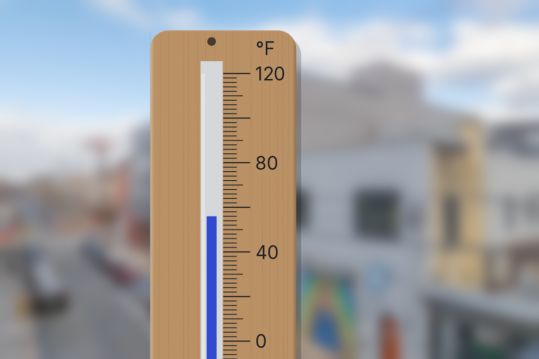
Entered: {"value": 56, "unit": "°F"}
